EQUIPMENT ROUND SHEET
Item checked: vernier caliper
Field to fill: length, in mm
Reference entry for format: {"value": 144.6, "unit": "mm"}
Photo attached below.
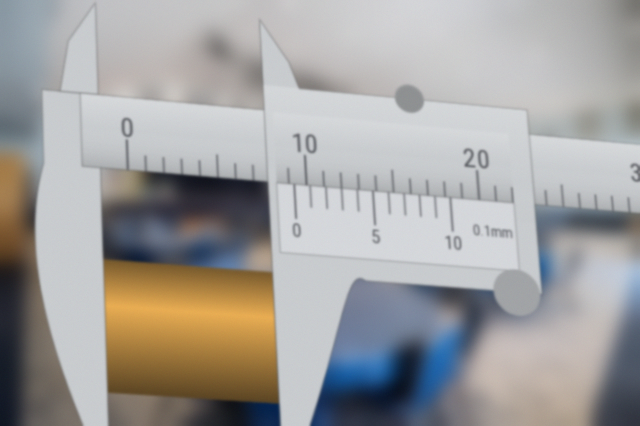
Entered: {"value": 9.3, "unit": "mm"}
